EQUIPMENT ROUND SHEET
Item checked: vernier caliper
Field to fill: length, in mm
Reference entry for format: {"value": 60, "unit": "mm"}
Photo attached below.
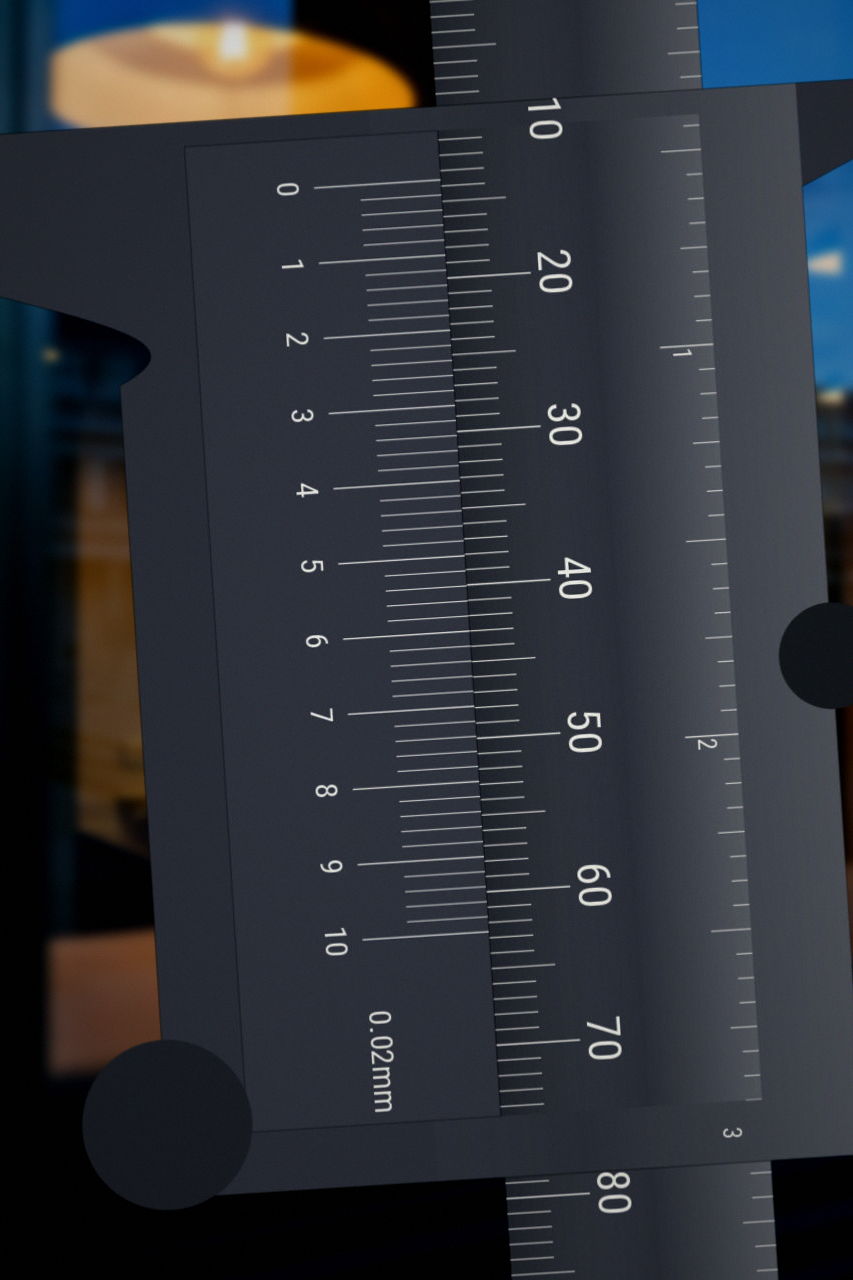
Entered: {"value": 13.6, "unit": "mm"}
